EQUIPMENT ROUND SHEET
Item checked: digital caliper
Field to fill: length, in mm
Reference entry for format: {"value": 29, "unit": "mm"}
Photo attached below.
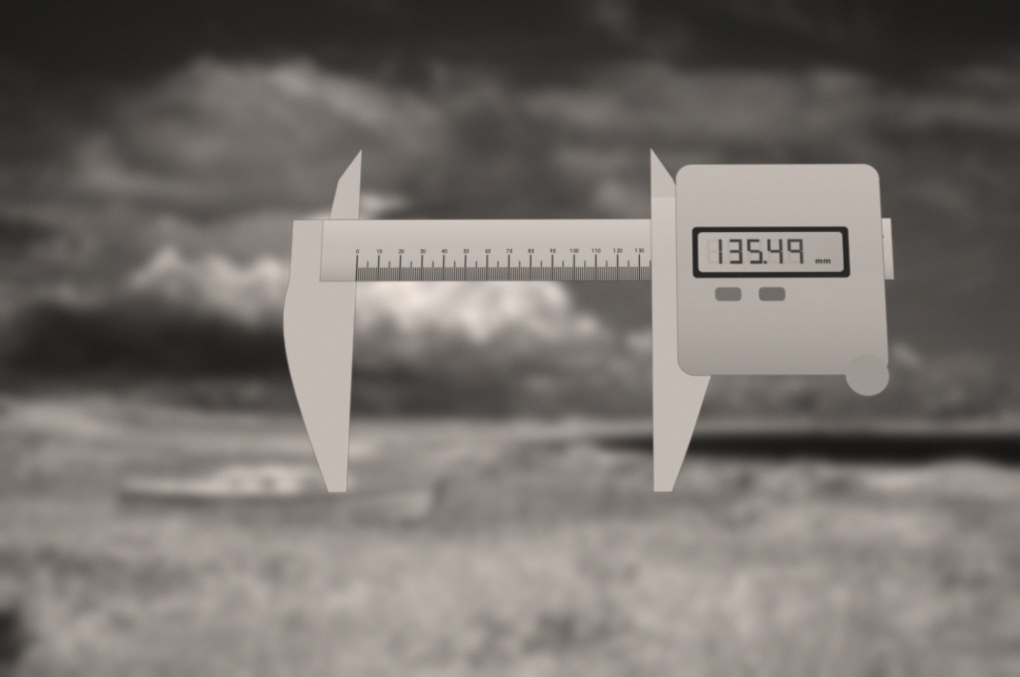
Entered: {"value": 135.49, "unit": "mm"}
